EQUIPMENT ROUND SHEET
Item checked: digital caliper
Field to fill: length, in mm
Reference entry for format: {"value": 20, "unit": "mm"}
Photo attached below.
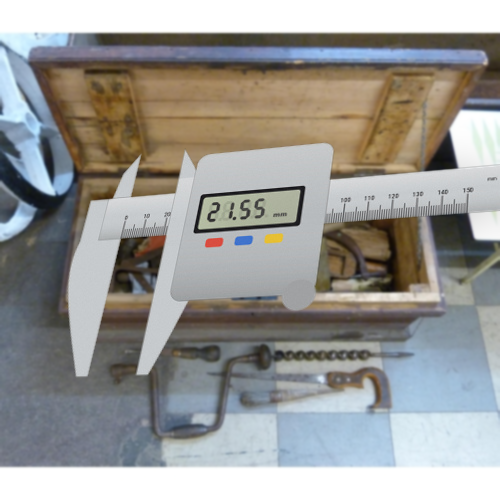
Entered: {"value": 21.55, "unit": "mm"}
